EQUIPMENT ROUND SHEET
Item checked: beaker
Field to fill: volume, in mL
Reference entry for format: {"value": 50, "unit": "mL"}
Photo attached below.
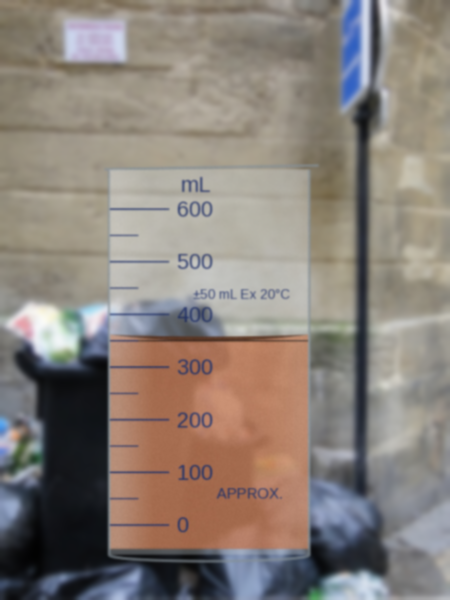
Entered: {"value": 350, "unit": "mL"}
